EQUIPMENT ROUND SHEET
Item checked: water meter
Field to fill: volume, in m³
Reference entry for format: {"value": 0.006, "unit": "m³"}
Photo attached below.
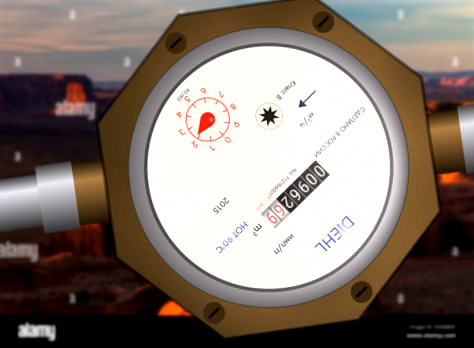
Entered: {"value": 962.692, "unit": "m³"}
